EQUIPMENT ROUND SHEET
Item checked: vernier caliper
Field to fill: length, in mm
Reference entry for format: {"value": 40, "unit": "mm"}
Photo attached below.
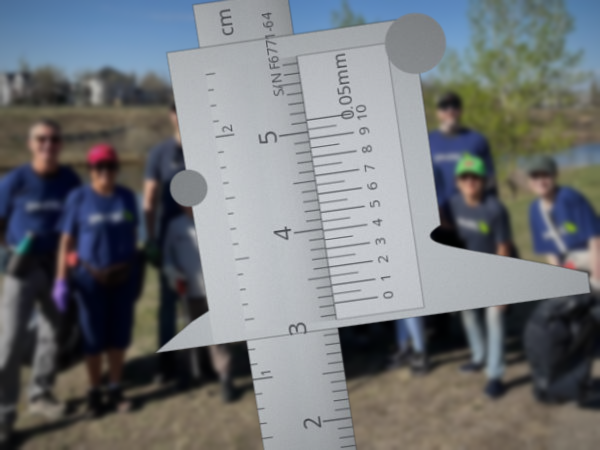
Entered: {"value": 32.2, "unit": "mm"}
